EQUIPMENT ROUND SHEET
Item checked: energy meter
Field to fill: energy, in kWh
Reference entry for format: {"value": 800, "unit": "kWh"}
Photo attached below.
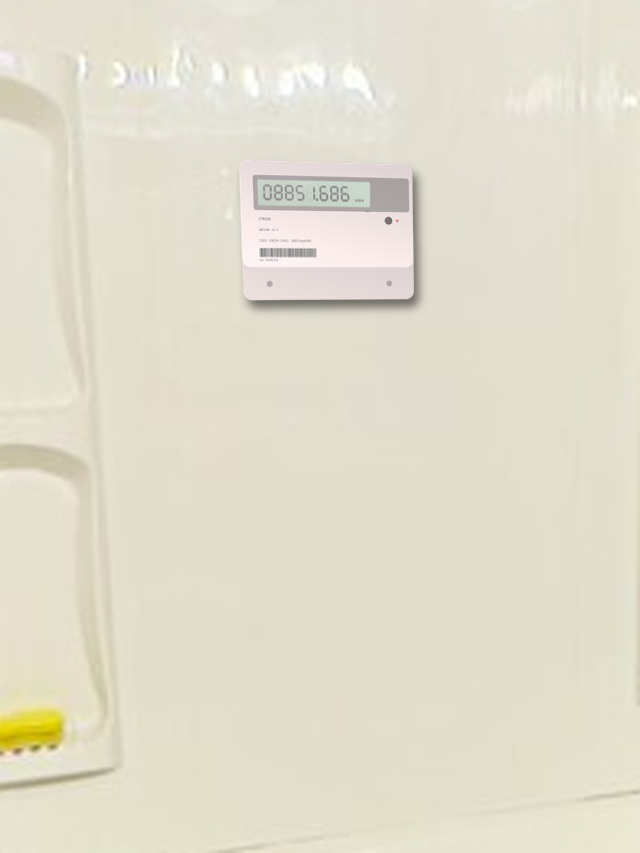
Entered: {"value": 8851.686, "unit": "kWh"}
